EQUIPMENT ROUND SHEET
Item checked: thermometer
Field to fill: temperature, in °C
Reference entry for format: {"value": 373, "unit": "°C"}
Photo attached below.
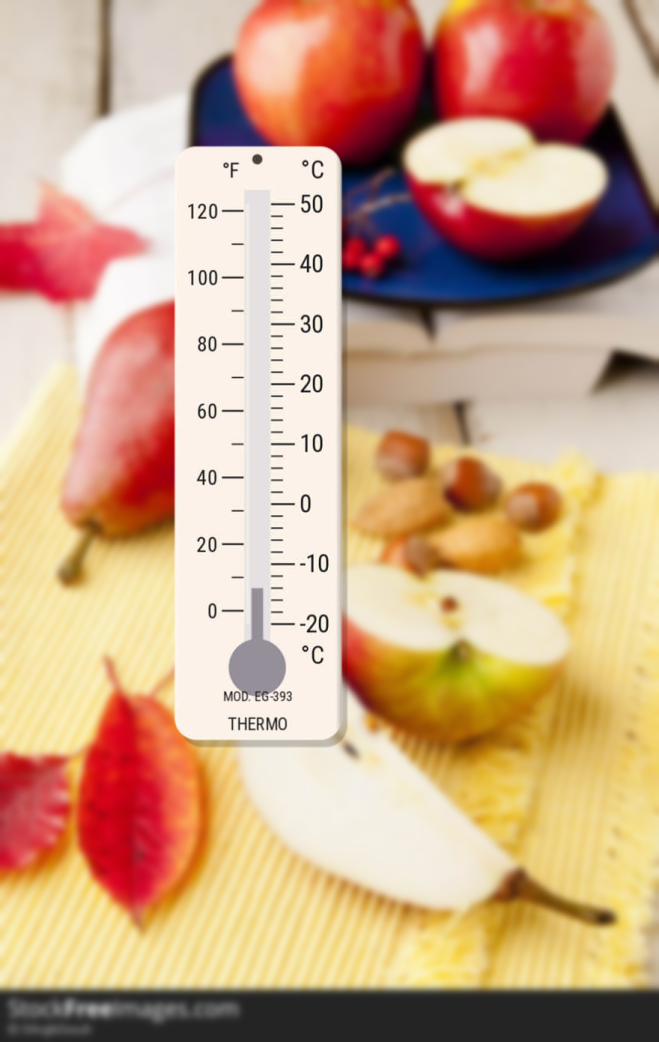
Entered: {"value": -14, "unit": "°C"}
